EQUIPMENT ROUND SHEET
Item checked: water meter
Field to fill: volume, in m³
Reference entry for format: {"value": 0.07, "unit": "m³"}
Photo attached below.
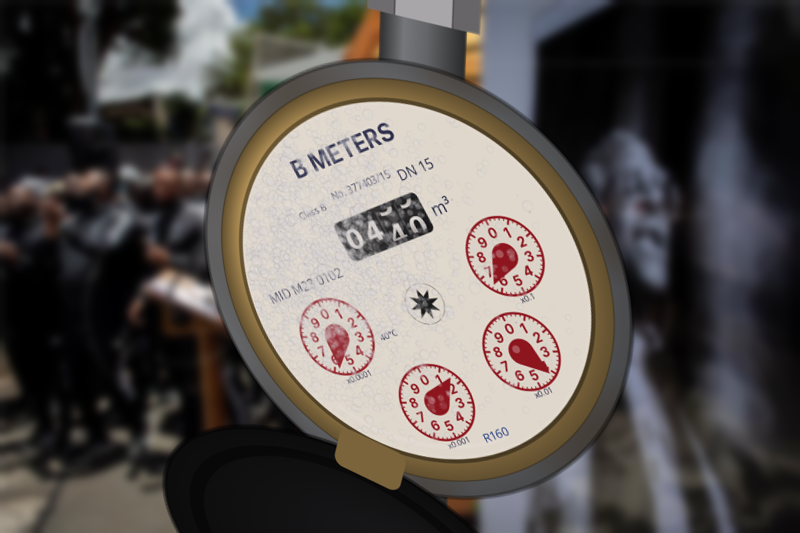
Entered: {"value": 439.6415, "unit": "m³"}
